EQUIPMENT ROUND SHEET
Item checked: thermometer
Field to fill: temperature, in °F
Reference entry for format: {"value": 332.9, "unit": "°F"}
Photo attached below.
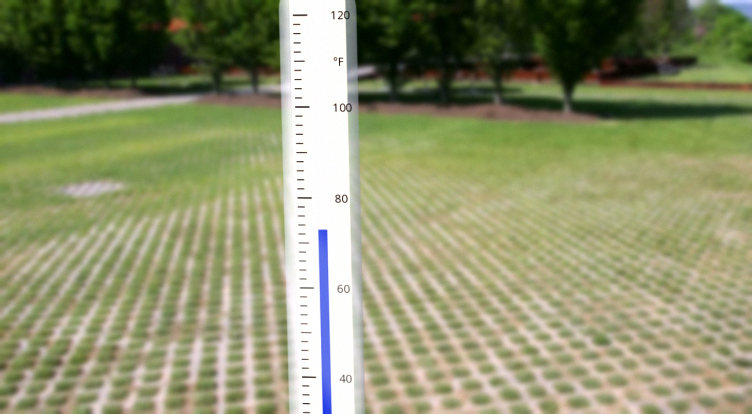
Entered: {"value": 73, "unit": "°F"}
